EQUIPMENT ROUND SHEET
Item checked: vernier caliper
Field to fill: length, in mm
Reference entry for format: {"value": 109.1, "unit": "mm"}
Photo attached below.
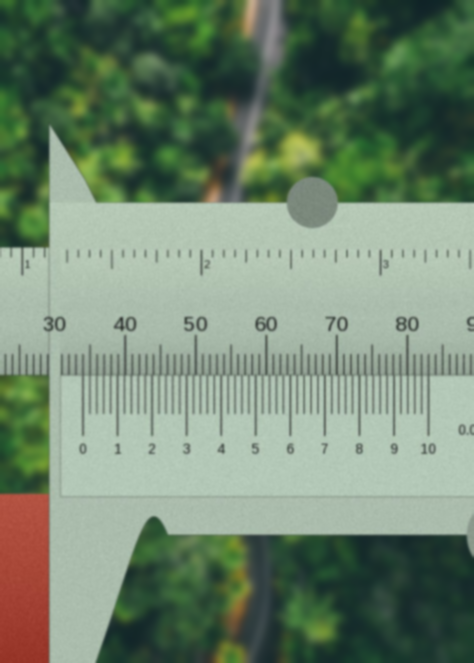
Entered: {"value": 34.0, "unit": "mm"}
